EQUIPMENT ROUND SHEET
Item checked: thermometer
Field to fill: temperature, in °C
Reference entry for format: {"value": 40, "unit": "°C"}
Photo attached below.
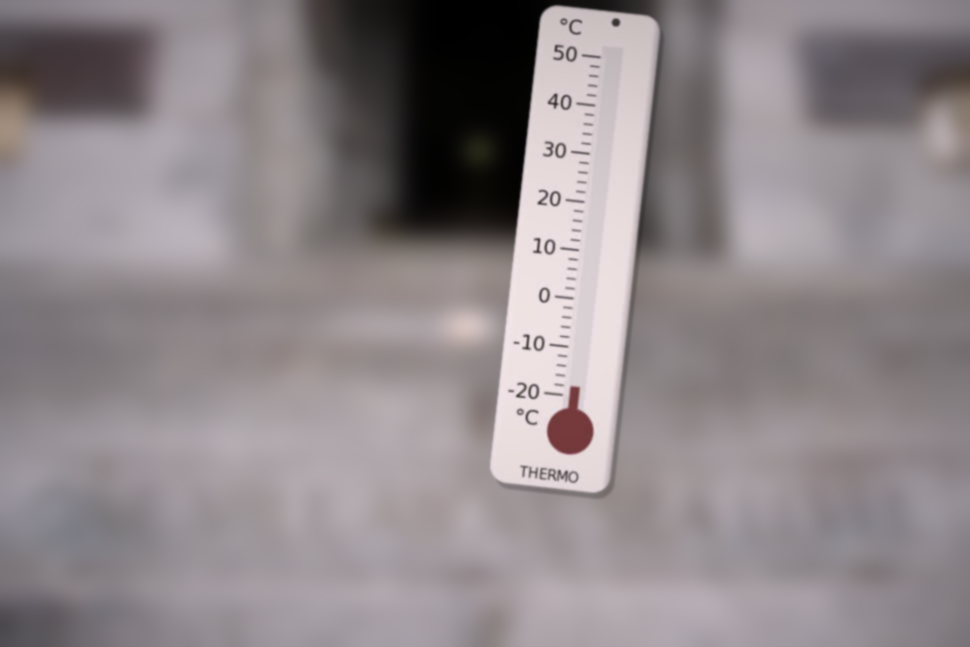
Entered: {"value": -18, "unit": "°C"}
